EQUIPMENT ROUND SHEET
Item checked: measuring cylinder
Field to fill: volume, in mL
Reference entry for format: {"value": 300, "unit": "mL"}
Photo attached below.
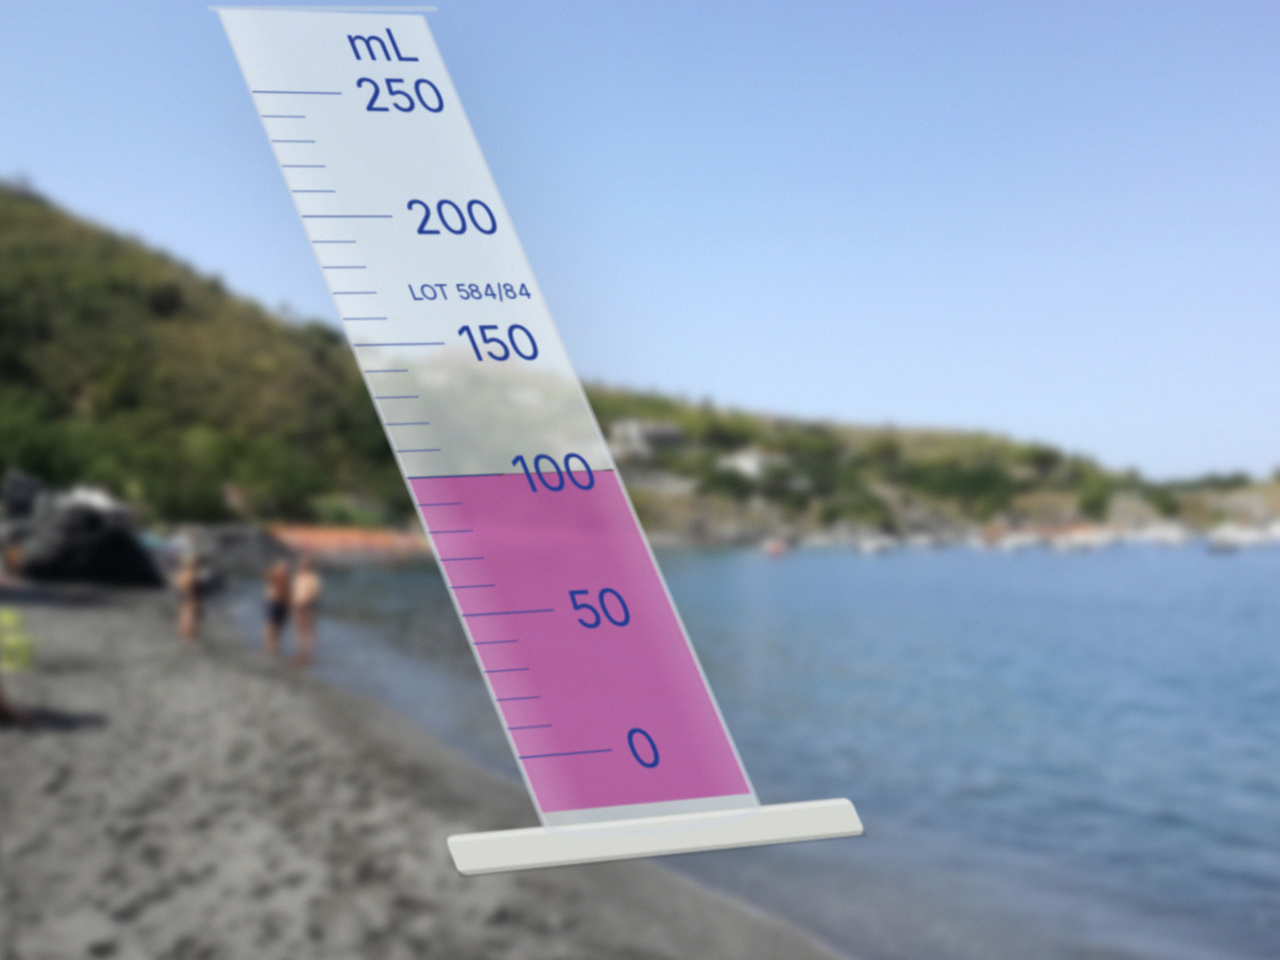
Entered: {"value": 100, "unit": "mL"}
